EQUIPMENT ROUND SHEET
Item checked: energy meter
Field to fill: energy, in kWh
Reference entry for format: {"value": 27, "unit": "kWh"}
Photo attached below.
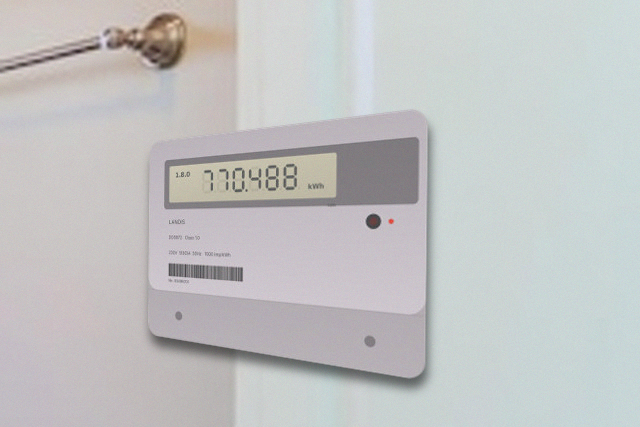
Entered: {"value": 770.488, "unit": "kWh"}
